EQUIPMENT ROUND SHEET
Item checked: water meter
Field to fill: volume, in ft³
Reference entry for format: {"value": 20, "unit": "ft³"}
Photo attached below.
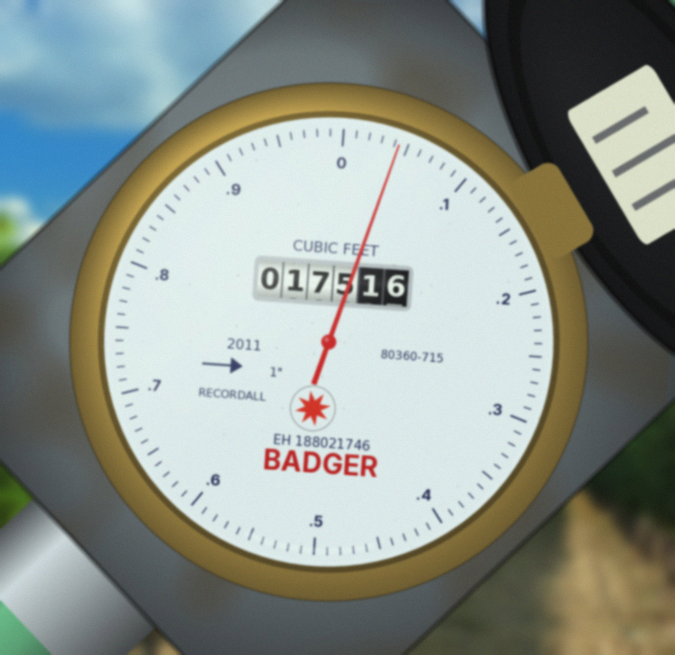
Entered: {"value": 17516.04, "unit": "ft³"}
